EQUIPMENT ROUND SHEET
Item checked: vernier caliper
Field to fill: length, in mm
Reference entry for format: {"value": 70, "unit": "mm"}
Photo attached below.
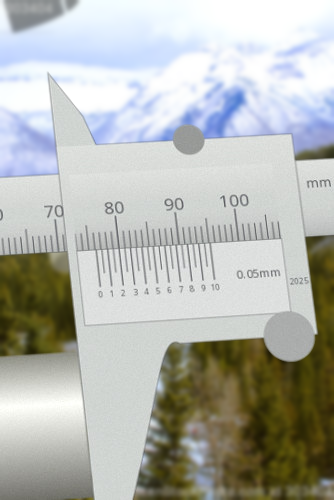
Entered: {"value": 76.2, "unit": "mm"}
